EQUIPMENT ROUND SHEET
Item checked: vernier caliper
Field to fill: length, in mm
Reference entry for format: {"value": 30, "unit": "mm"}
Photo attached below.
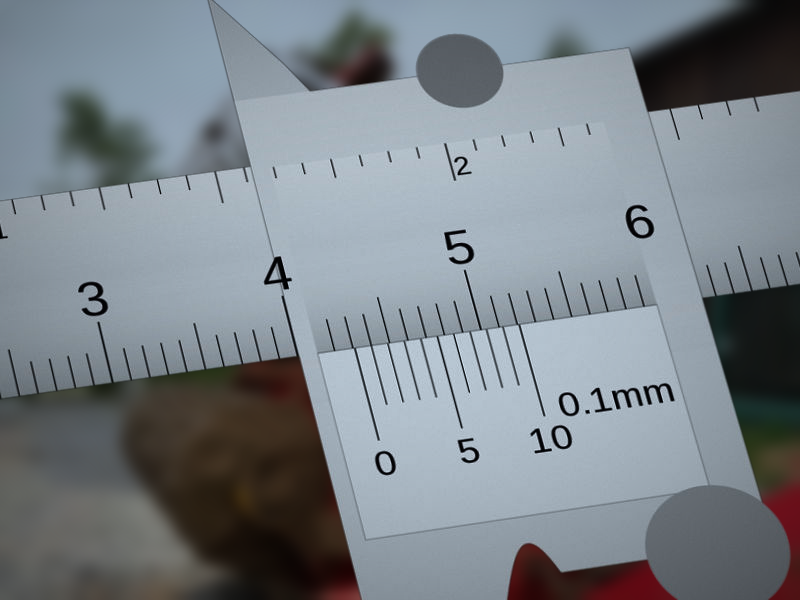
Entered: {"value": 43.1, "unit": "mm"}
